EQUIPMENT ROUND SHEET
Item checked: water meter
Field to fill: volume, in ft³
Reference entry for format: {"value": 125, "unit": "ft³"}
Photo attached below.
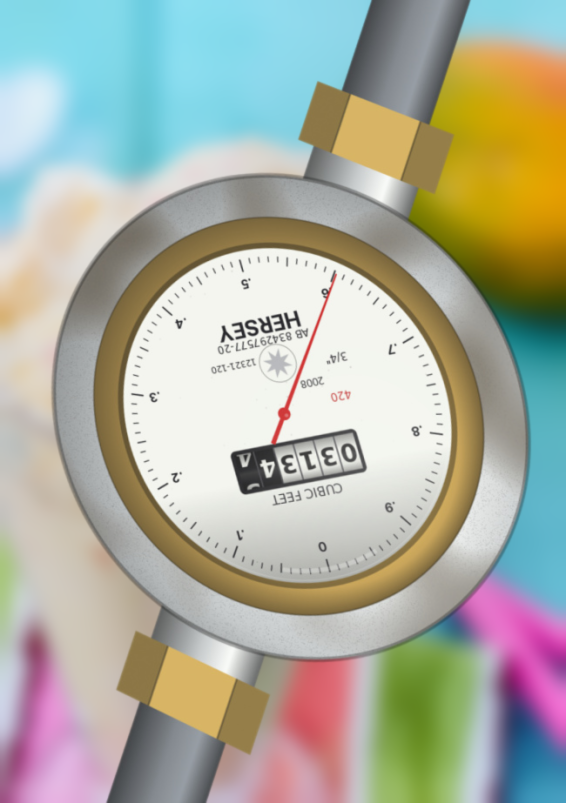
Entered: {"value": 31343.60, "unit": "ft³"}
